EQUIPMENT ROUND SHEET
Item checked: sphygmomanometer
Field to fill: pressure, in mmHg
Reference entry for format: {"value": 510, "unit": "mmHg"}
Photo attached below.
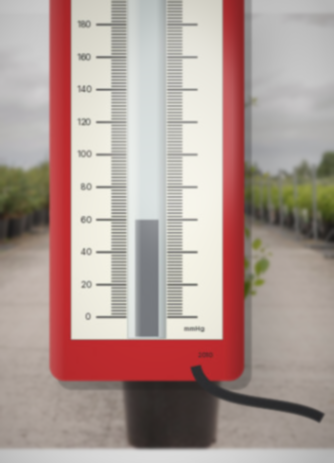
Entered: {"value": 60, "unit": "mmHg"}
